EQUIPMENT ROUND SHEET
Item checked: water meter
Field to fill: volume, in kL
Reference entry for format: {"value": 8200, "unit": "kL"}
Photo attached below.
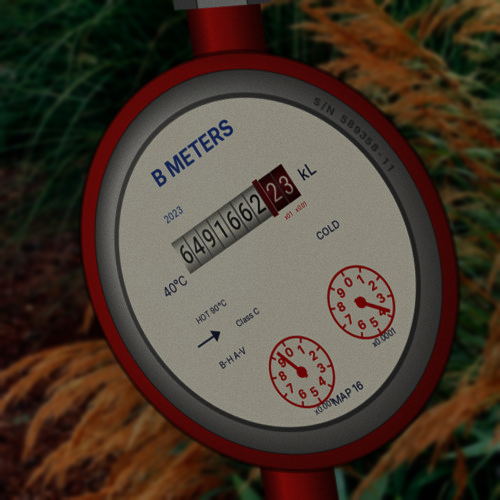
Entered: {"value": 6491662.2293, "unit": "kL"}
